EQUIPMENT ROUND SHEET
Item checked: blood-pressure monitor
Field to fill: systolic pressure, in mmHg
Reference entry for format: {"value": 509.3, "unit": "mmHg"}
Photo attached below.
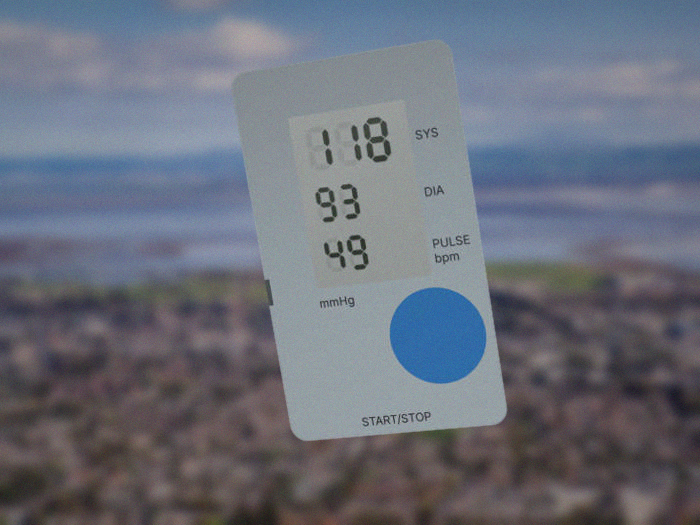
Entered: {"value": 118, "unit": "mmHg"}
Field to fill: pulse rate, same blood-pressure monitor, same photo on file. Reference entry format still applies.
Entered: {"value": 49, "unit": "bpm"}
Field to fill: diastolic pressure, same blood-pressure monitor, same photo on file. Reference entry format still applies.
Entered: {"value": 93, "unit": "mmHg"}
